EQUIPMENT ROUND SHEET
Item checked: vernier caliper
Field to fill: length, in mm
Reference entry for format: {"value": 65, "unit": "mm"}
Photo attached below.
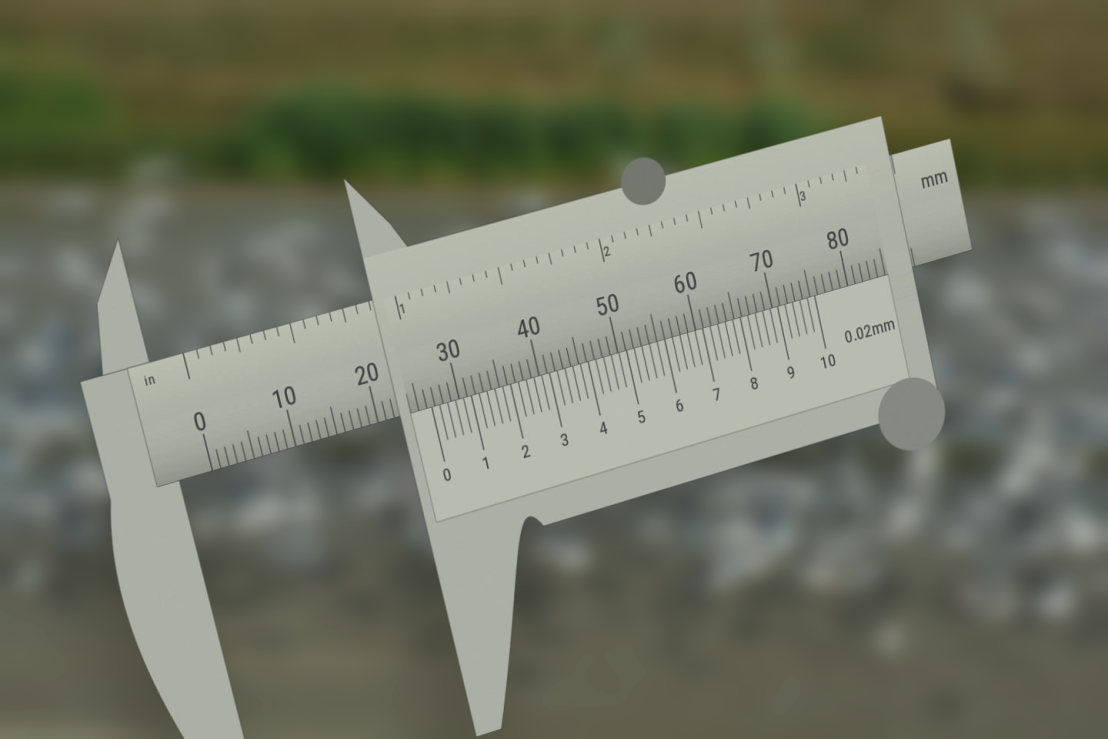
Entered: {"value": 26.6, "unit": "mm"}
